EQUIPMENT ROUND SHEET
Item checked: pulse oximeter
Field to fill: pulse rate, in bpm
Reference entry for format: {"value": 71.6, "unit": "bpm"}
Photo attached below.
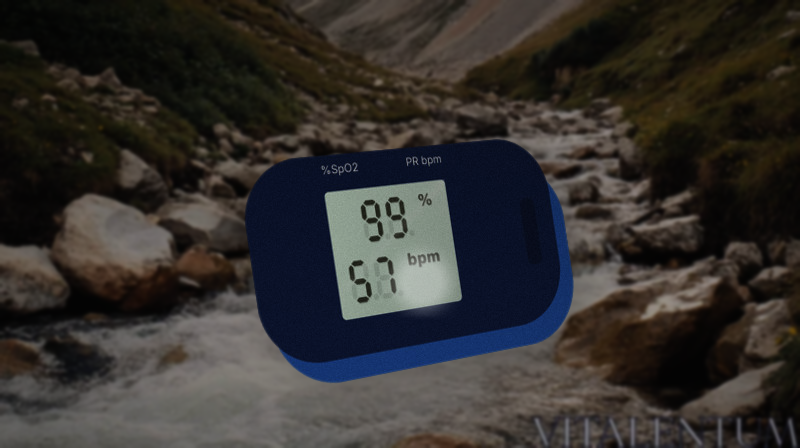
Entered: {"value": 57, "unit": "bpm"}
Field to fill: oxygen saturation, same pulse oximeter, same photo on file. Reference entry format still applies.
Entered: {"value": 99, "unit": "%"}
